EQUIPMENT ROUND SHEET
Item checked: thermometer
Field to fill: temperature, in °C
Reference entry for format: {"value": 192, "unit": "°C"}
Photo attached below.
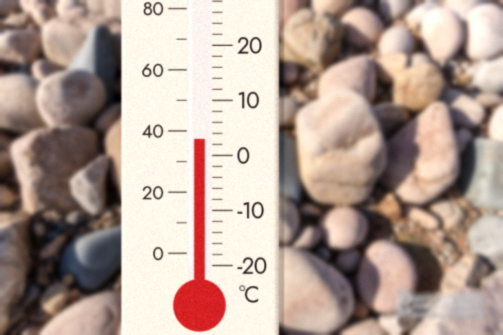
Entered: {"value": 3, "unit": "°C"}
